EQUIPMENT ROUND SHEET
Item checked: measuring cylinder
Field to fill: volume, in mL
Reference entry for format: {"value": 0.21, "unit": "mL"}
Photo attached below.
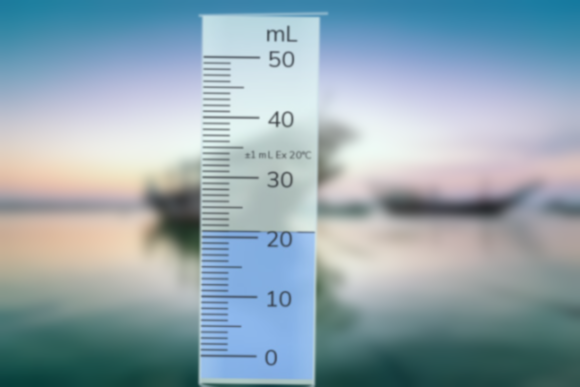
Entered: {"value": 21, "unit": "mL"}
